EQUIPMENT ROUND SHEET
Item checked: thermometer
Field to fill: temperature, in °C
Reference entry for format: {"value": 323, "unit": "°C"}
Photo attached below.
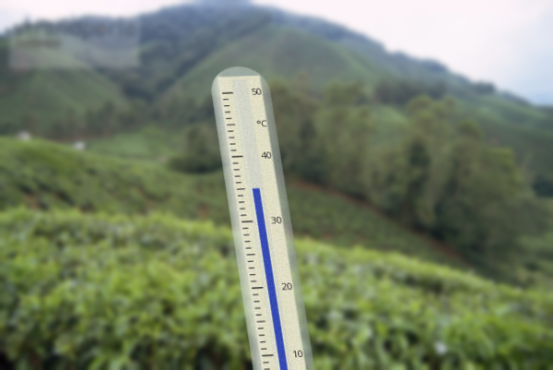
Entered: {"value": 35, "unit": "°C"}
